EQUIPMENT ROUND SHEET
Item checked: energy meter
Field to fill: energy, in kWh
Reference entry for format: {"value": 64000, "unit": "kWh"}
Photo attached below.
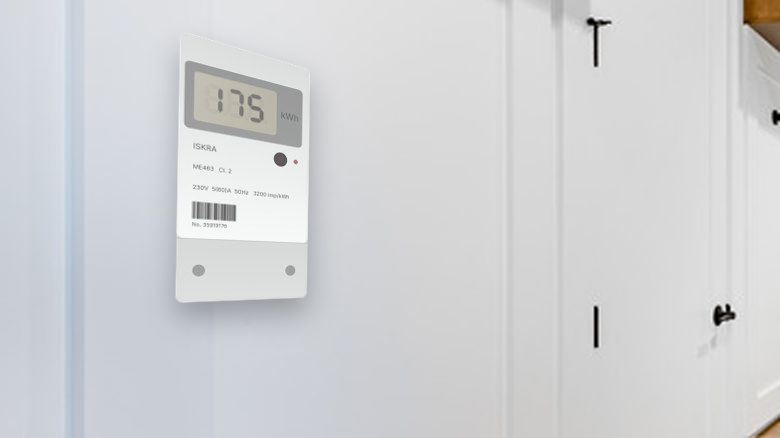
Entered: {"value": 175, "unit": "kWh"}
